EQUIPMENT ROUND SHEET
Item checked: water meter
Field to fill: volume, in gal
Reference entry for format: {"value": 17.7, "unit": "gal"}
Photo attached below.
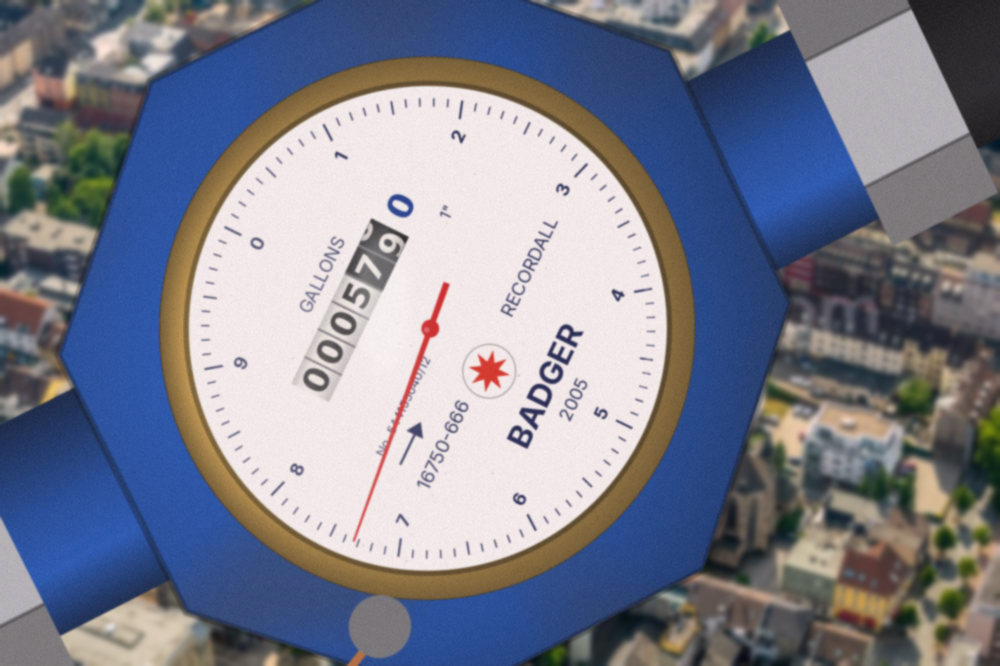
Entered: {"value": 5787.3, "unit": "gal"}
